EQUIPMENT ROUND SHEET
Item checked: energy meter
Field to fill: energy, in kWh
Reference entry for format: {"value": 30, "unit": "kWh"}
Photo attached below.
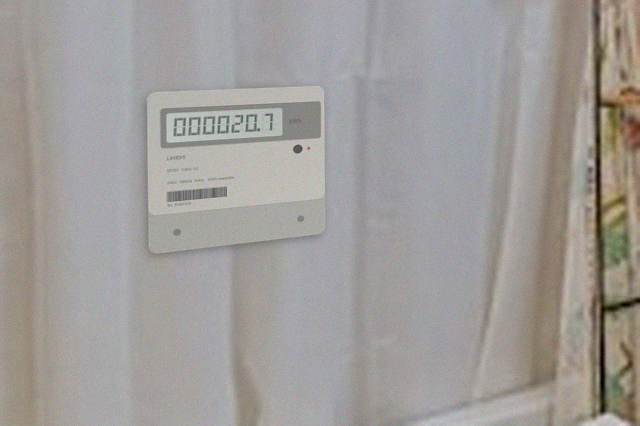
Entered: {"value": 20.7, "unit": "kWh"}
